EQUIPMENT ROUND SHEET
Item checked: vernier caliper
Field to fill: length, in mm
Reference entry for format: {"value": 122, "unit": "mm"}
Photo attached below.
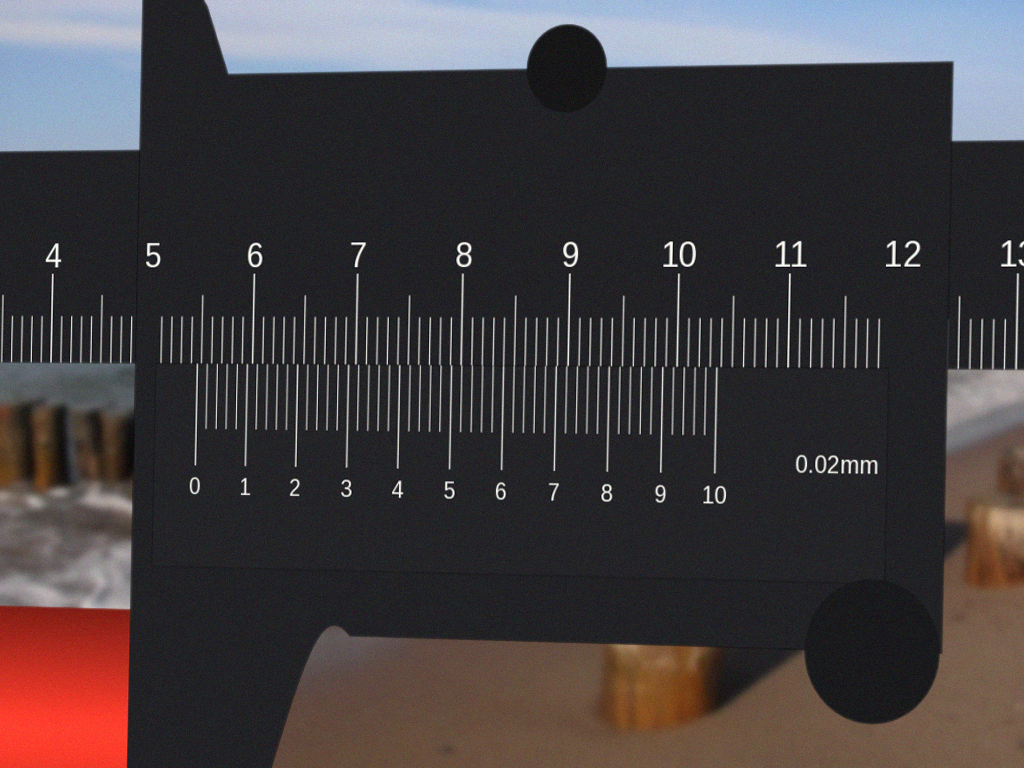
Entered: {"value": 54.6, "unit": "mm"}
